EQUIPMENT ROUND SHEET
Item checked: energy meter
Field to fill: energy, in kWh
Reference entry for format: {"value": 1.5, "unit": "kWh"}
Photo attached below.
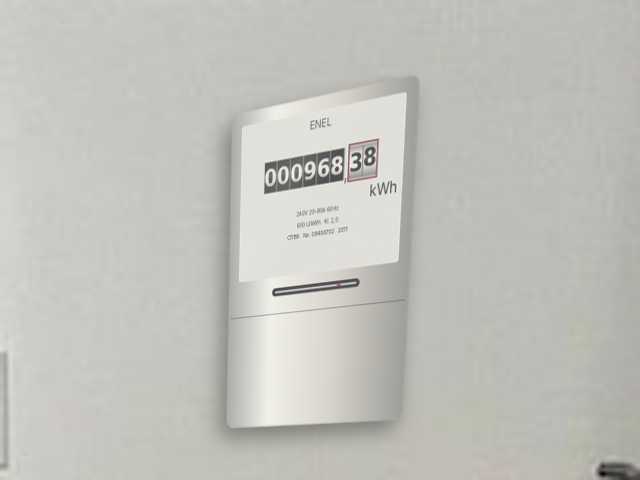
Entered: {"value": 968.38, "unit": "kWh"}
